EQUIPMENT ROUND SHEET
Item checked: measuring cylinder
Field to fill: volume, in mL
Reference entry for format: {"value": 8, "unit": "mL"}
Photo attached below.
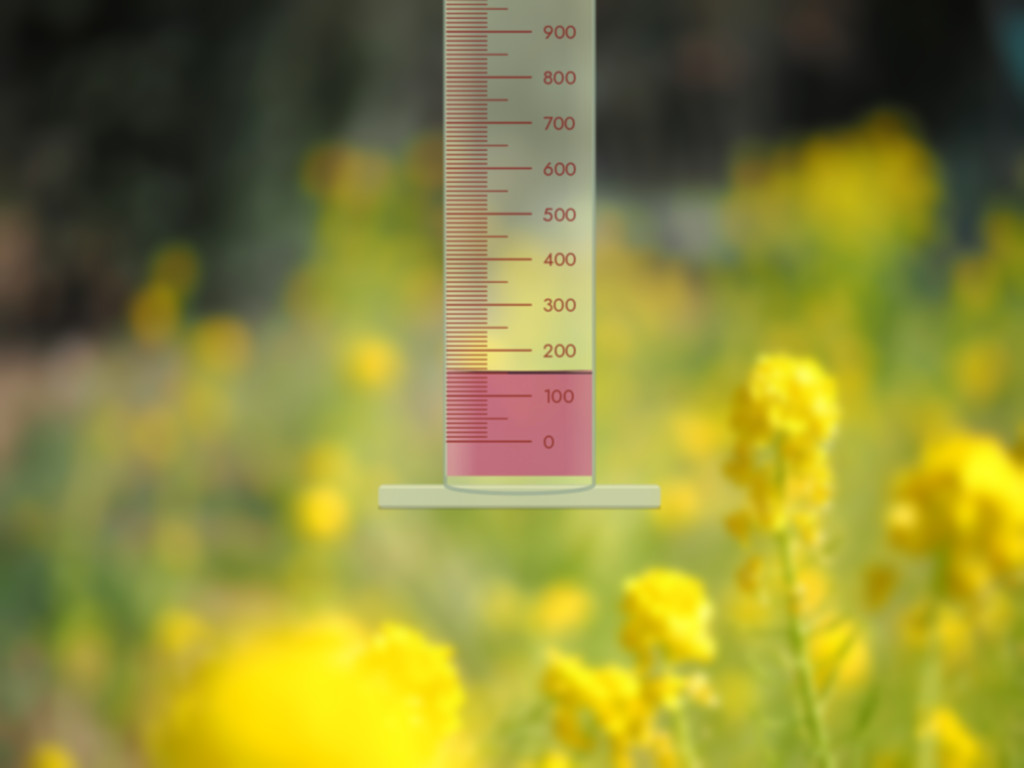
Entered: {"value": 150, "unit": "mL"}
